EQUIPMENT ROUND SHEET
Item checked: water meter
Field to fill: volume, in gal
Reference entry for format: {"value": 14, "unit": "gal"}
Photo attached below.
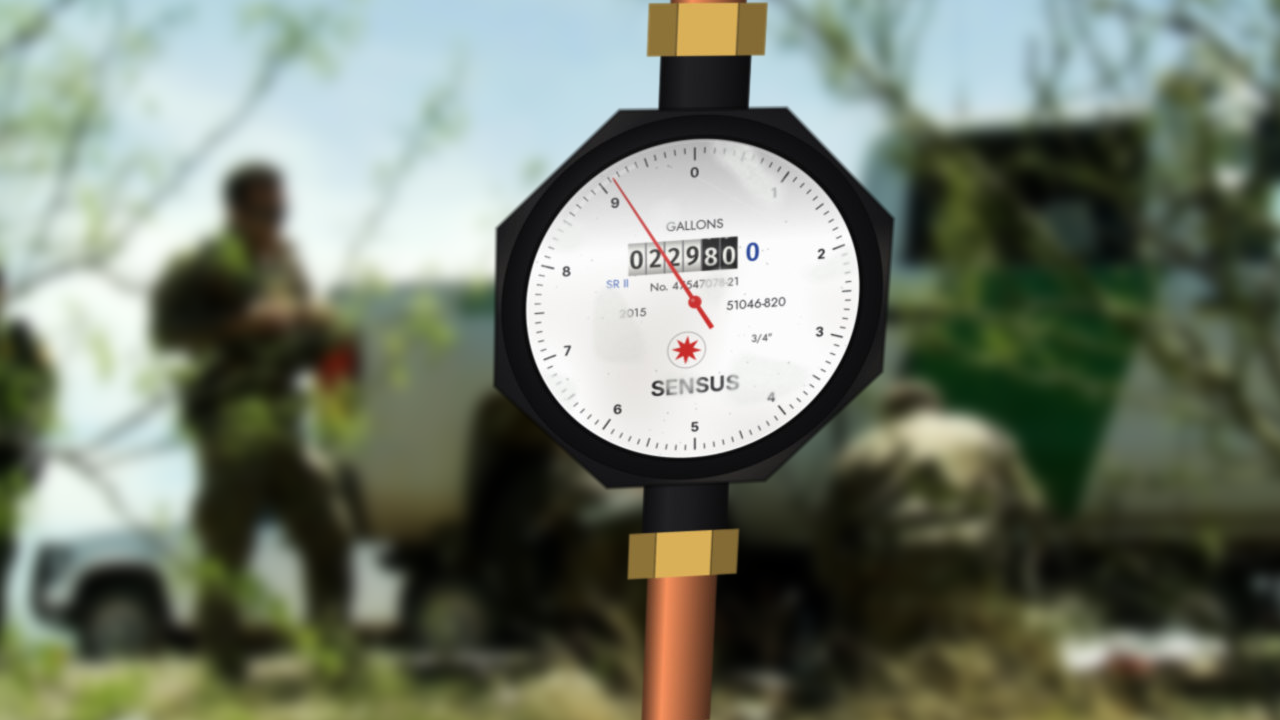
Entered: {"value": 229799.1, "unit": "gal"}
